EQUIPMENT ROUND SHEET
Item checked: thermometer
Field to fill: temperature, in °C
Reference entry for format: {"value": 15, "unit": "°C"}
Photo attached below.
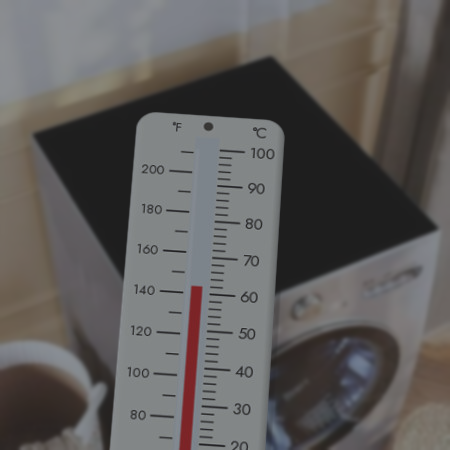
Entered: {"value": 62, "unit": "°C"}
